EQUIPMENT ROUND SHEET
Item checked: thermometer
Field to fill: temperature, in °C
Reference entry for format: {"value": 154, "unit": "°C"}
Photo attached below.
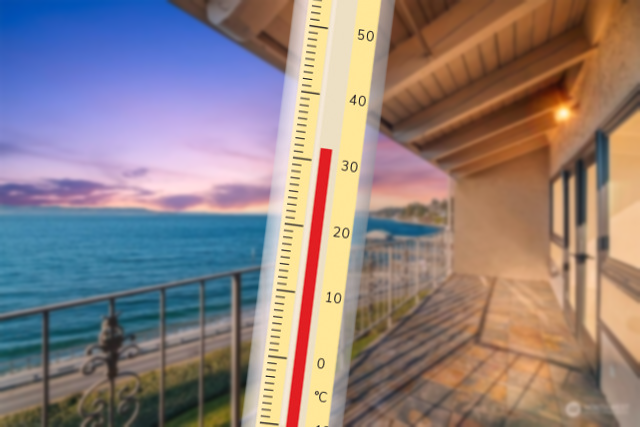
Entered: {"value": 32, "unit": "°C"}
